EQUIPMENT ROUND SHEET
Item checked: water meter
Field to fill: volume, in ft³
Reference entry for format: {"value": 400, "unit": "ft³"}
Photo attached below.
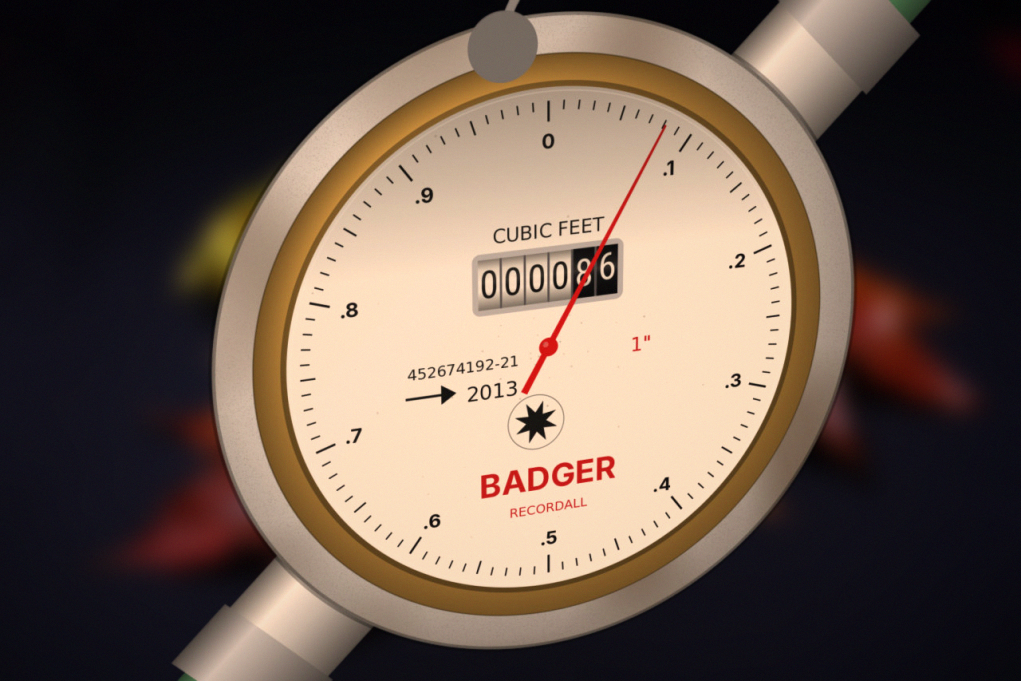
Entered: {"value": 86.08, "unit": "ft³"}
